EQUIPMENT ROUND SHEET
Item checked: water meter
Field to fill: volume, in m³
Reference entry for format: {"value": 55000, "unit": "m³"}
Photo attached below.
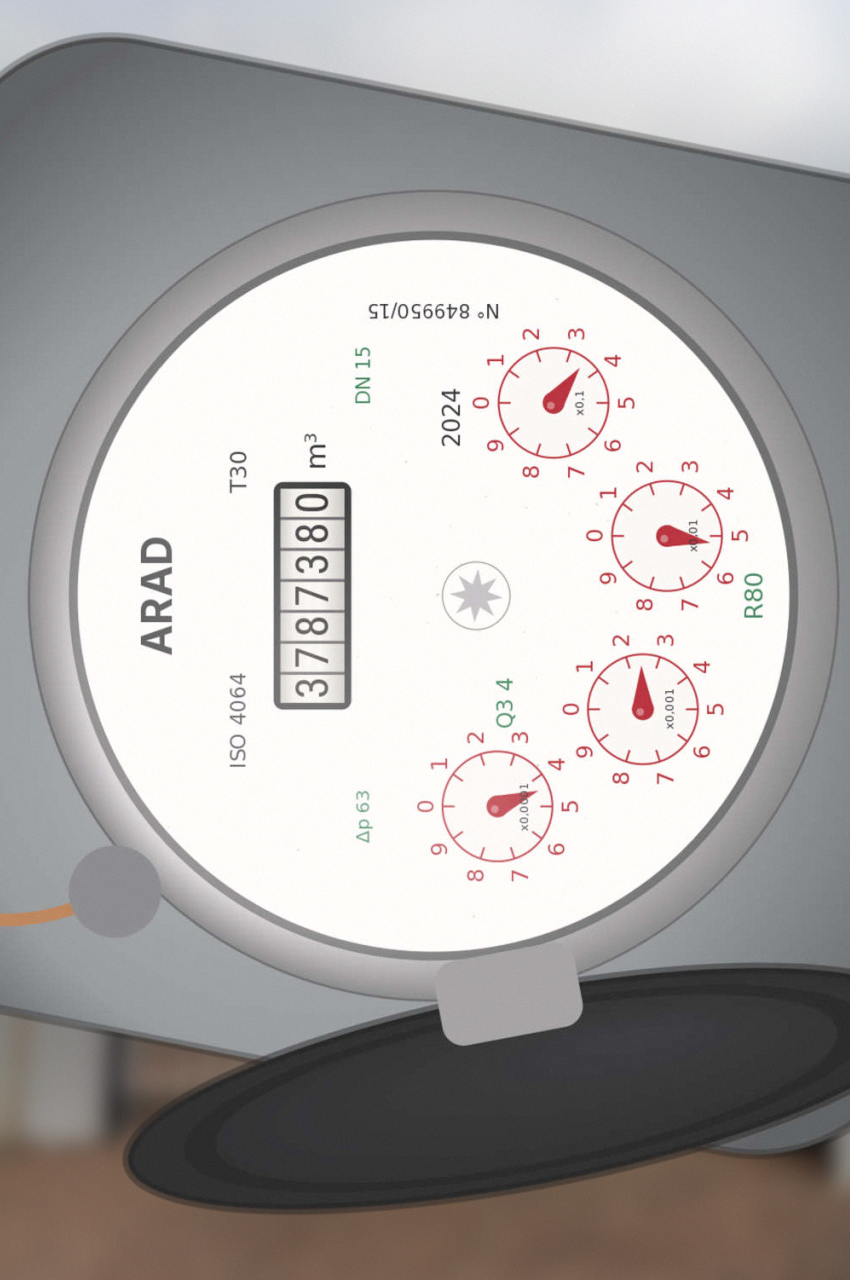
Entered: {"value": 3787380.3524, "unit": "m³"}
